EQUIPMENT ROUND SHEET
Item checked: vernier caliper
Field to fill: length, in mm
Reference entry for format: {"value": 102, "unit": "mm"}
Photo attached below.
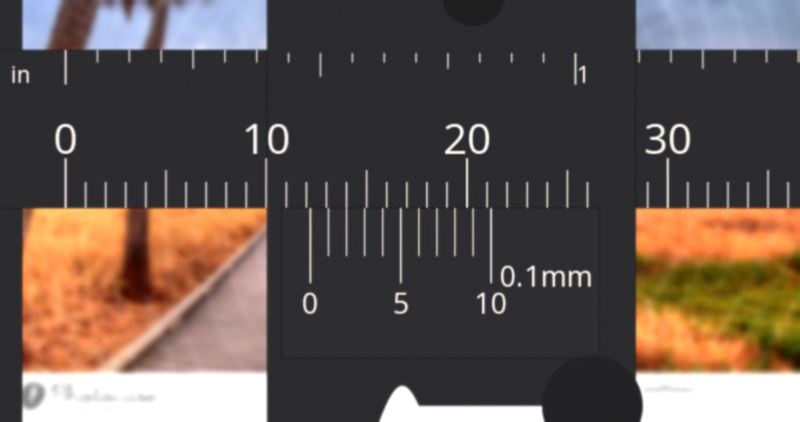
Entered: {"value": 12.2, "unit": "mm"}
